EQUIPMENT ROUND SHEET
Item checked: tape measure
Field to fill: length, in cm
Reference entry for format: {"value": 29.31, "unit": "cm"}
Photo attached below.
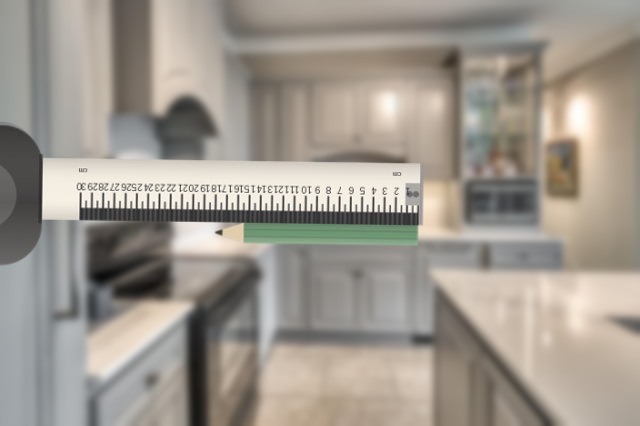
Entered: {"value": 18, "unit": "cm"}
